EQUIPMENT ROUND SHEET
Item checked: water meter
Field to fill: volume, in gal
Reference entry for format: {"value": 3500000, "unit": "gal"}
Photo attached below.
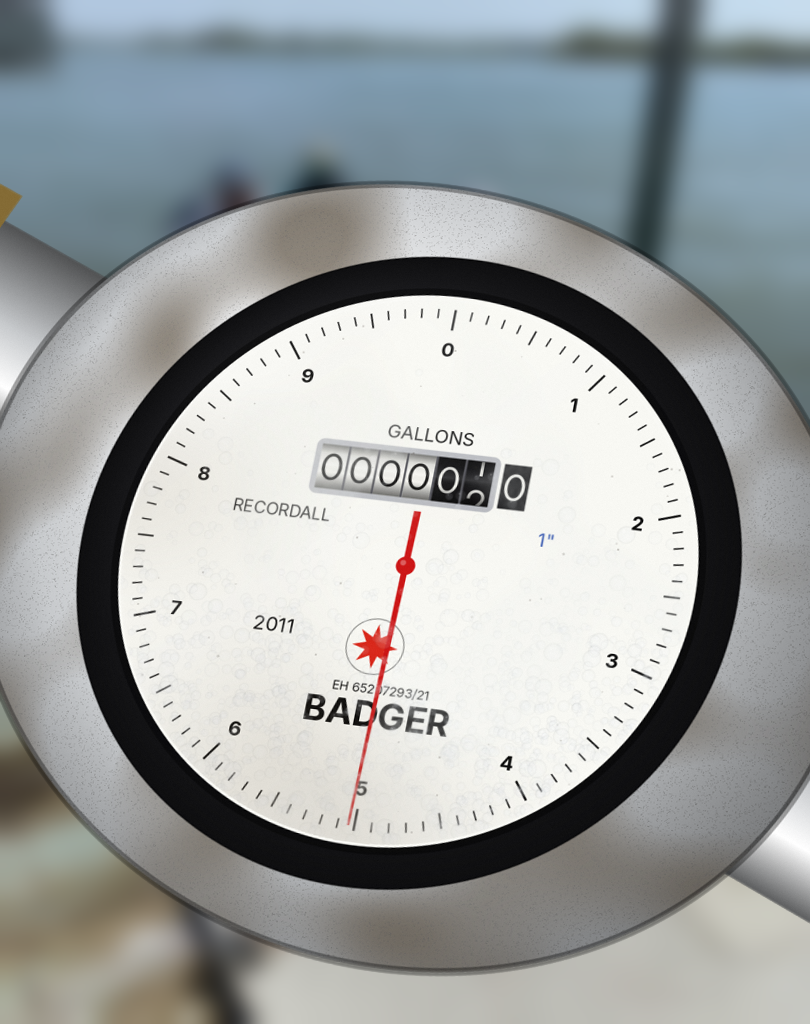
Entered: {"value": 15.0, "unit": "gal"}
